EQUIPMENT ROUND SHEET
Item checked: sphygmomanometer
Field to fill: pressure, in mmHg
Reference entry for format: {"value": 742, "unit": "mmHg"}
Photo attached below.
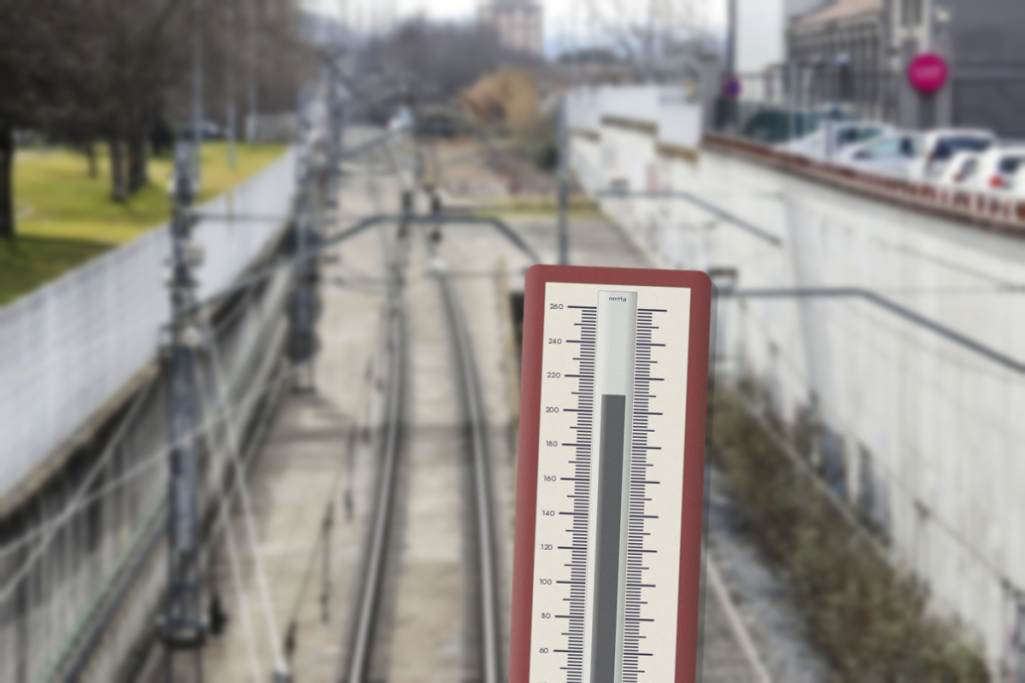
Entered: {"value": 210, "unit": "mmHg"}
